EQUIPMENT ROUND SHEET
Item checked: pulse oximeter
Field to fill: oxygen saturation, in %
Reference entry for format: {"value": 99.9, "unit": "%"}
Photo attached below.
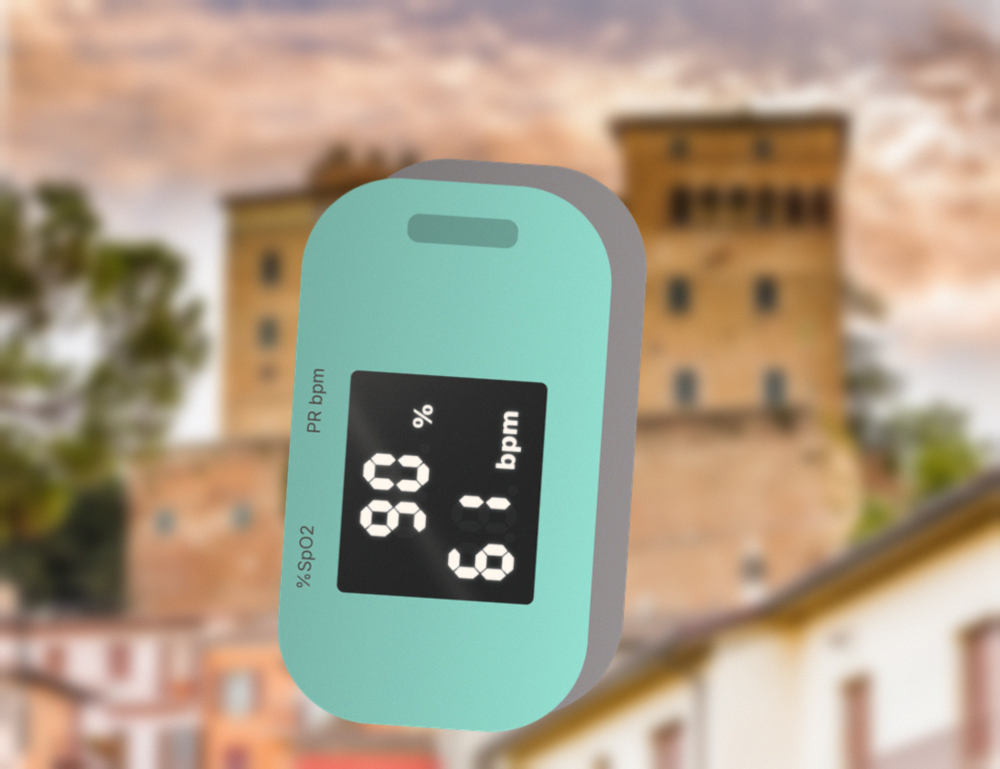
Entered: {"value": 90, "unit": "%"}
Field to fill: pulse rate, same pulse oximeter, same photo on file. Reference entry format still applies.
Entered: {"value": 61, "unit": "bpm"}
